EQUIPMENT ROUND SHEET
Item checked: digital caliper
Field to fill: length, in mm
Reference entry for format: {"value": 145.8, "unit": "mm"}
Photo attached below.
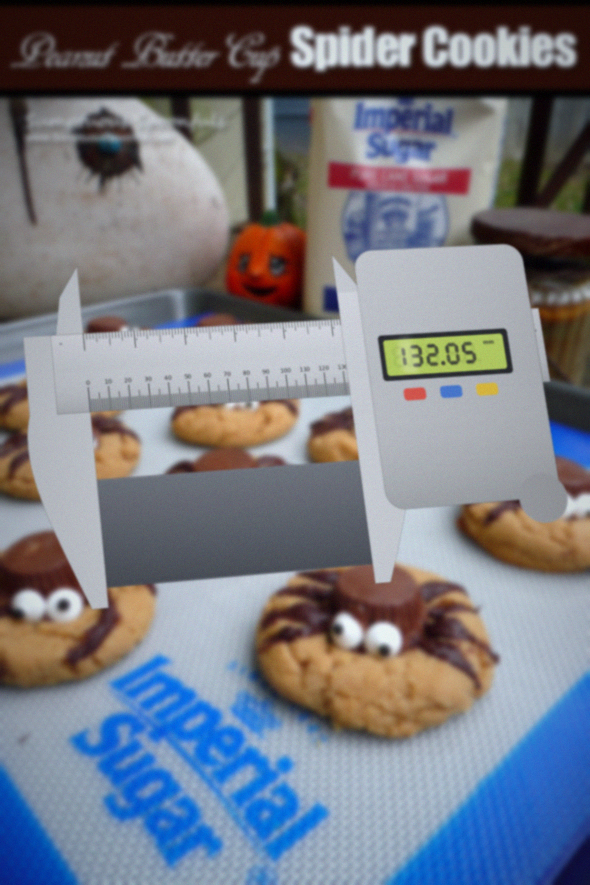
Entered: {"value": 132.05, "unit": "mm"}
